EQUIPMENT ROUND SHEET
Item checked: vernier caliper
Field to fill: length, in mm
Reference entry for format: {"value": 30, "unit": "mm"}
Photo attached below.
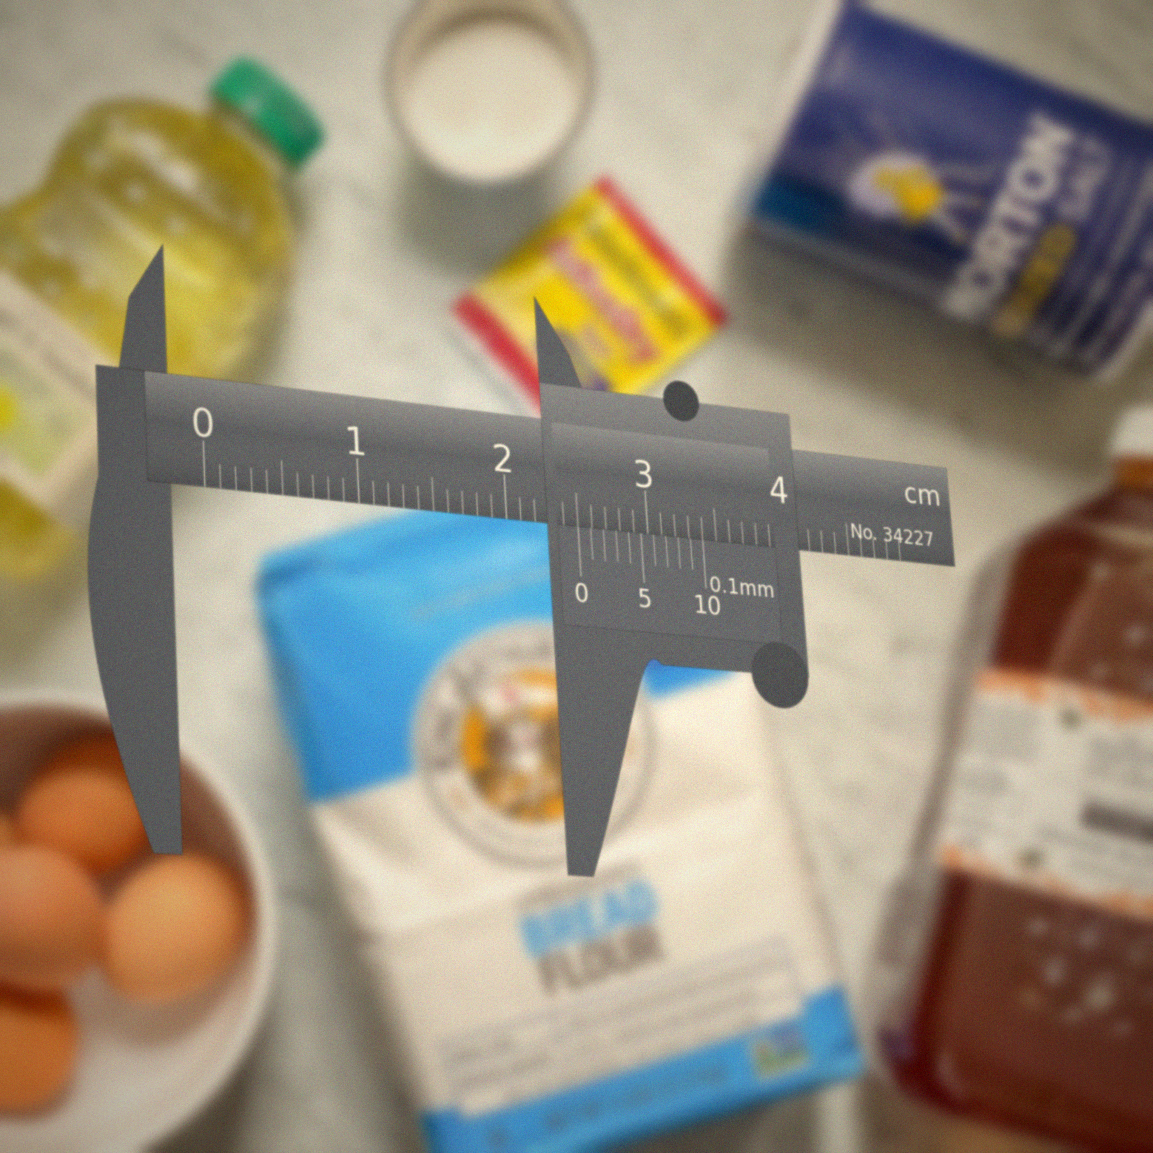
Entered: {"value": 25.0, "unit": "mm"}
